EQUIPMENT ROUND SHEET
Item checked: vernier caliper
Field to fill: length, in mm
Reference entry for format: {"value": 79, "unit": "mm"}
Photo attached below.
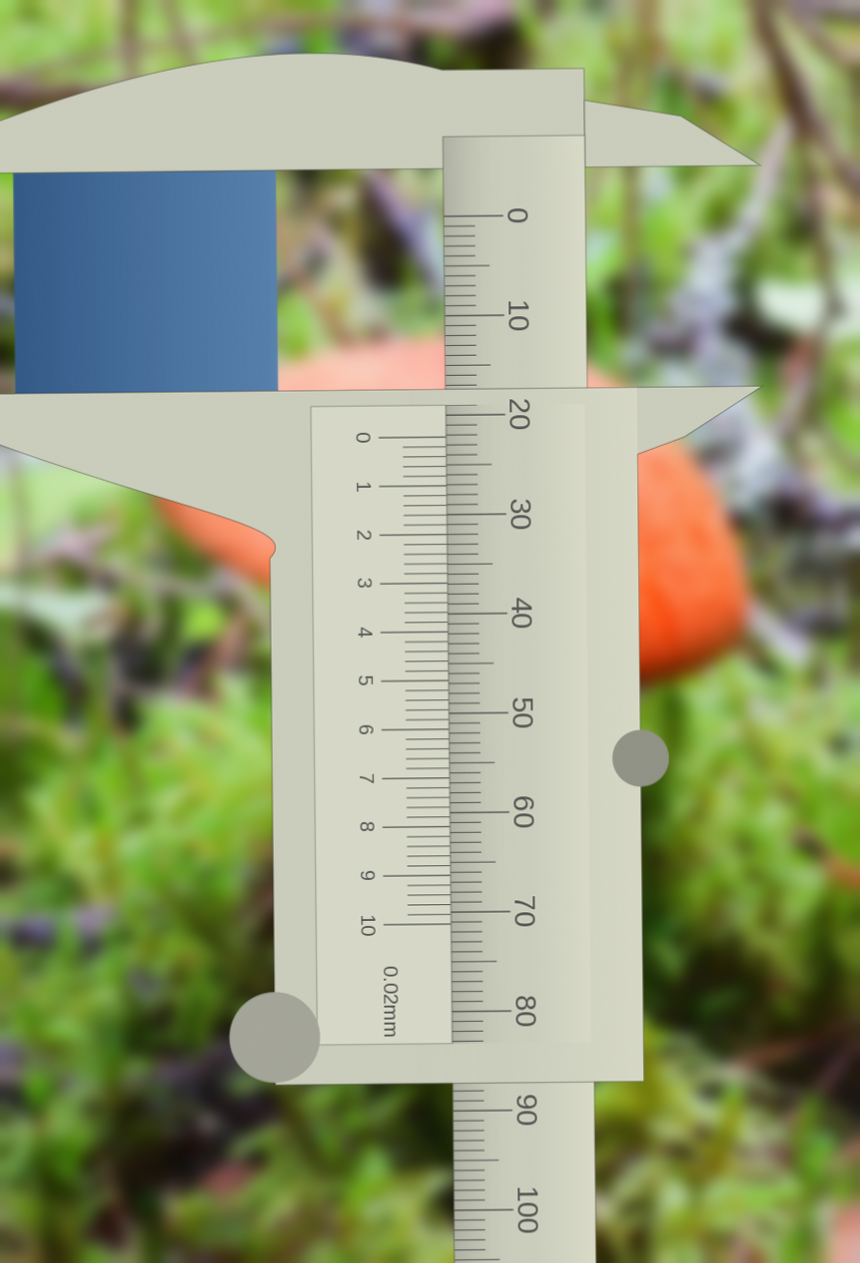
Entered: {"value": 22.2, "unit": "mm"}
